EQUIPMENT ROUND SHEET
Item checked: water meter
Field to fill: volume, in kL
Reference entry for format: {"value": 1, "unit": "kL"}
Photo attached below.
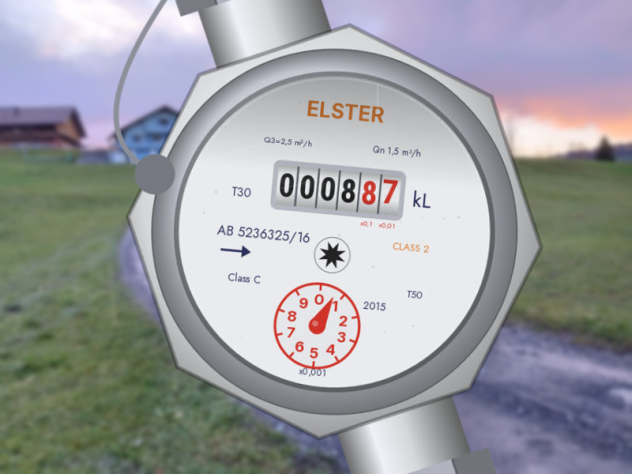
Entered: {"value": 8.870, "unit": "kL"}
